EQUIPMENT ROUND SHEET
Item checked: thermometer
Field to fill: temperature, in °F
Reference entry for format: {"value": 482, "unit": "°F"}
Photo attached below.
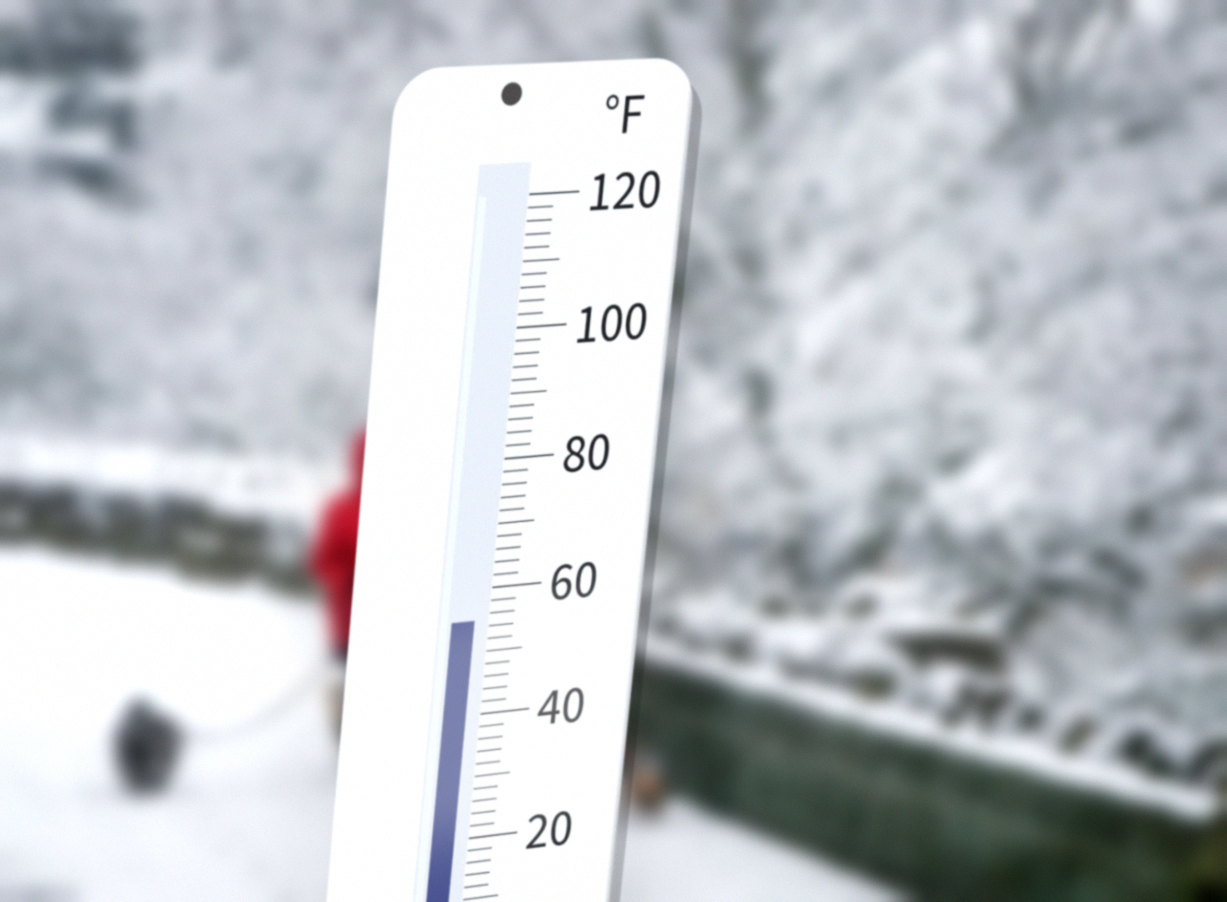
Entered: {"value": 55, "unit": "°F"}
